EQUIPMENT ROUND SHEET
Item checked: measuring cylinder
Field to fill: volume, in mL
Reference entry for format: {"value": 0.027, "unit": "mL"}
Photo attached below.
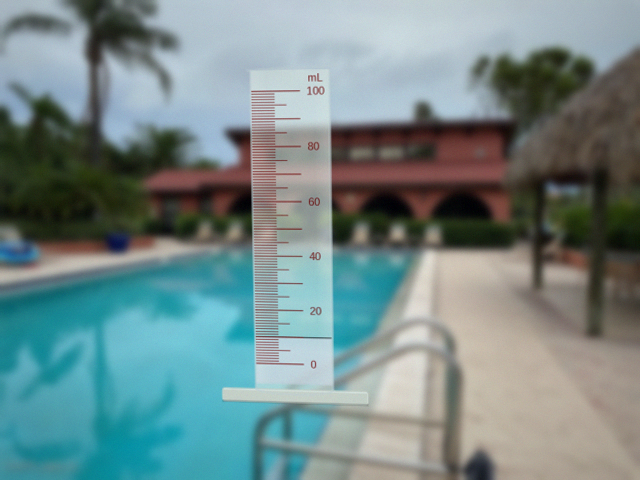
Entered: {"value": 10, "unit": "mL"}
